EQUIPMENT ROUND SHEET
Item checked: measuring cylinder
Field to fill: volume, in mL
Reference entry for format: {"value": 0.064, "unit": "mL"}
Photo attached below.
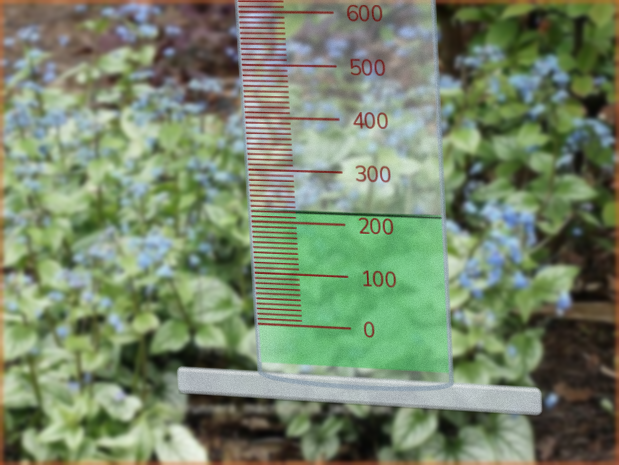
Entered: {"value": 220, "unit": "mL"}
